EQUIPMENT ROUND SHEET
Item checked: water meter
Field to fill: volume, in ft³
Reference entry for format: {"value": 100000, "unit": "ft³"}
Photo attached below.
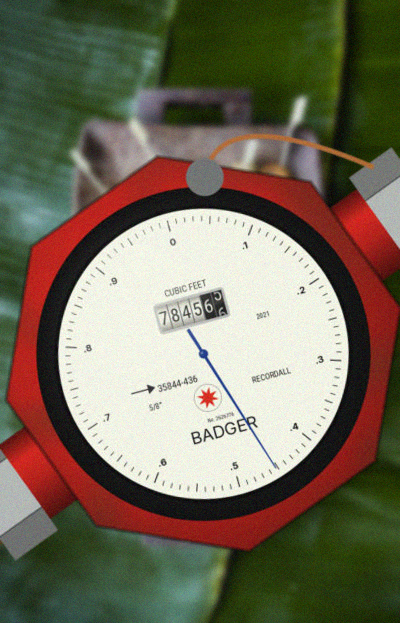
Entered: {"value": 784565.45, "unit": "ft³"}
